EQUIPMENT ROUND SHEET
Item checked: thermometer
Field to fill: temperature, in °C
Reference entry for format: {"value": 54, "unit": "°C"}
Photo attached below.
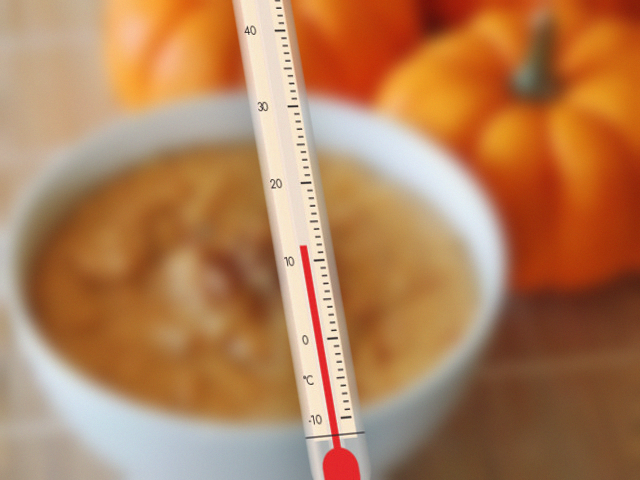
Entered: {"value": 12, "unit": "°C"}
